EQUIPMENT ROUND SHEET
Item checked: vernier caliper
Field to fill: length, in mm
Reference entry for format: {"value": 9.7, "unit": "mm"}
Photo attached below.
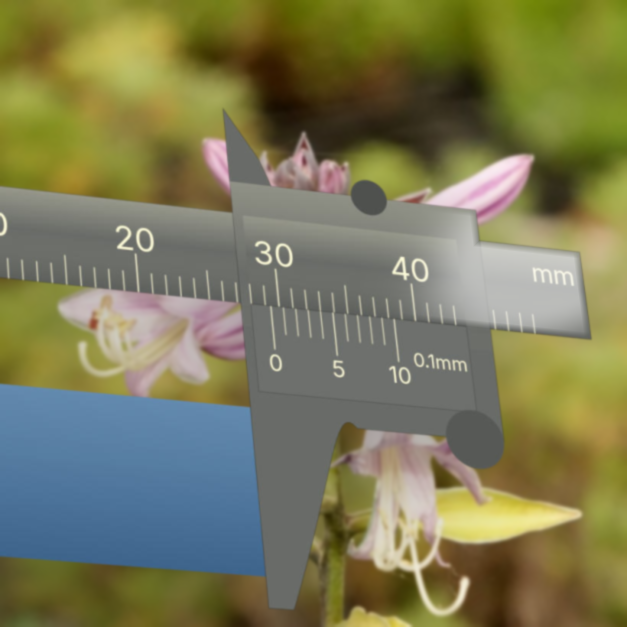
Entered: {"value": 29.4, "unit": "mm"}
